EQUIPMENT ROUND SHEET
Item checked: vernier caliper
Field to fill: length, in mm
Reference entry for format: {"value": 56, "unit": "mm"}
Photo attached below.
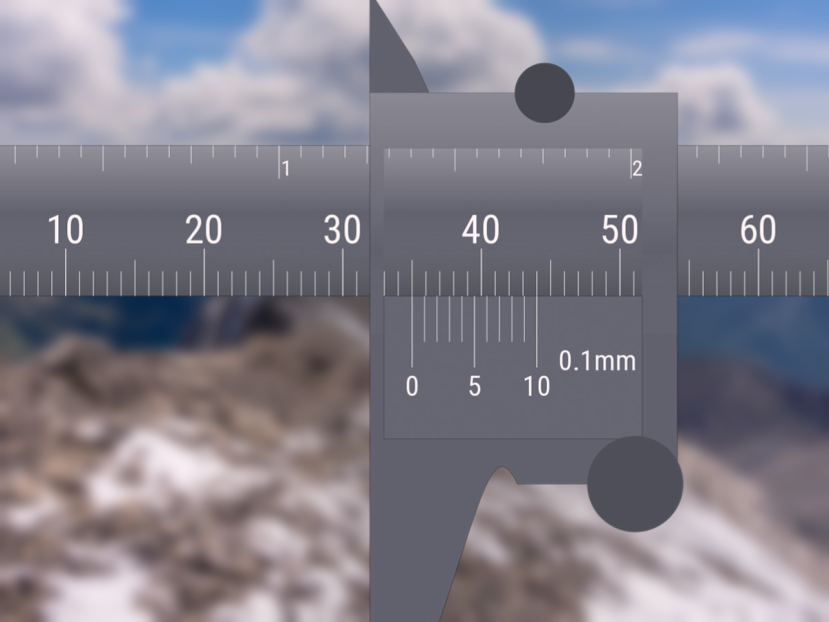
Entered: {"value": 35.0, "unit": "mm"}
